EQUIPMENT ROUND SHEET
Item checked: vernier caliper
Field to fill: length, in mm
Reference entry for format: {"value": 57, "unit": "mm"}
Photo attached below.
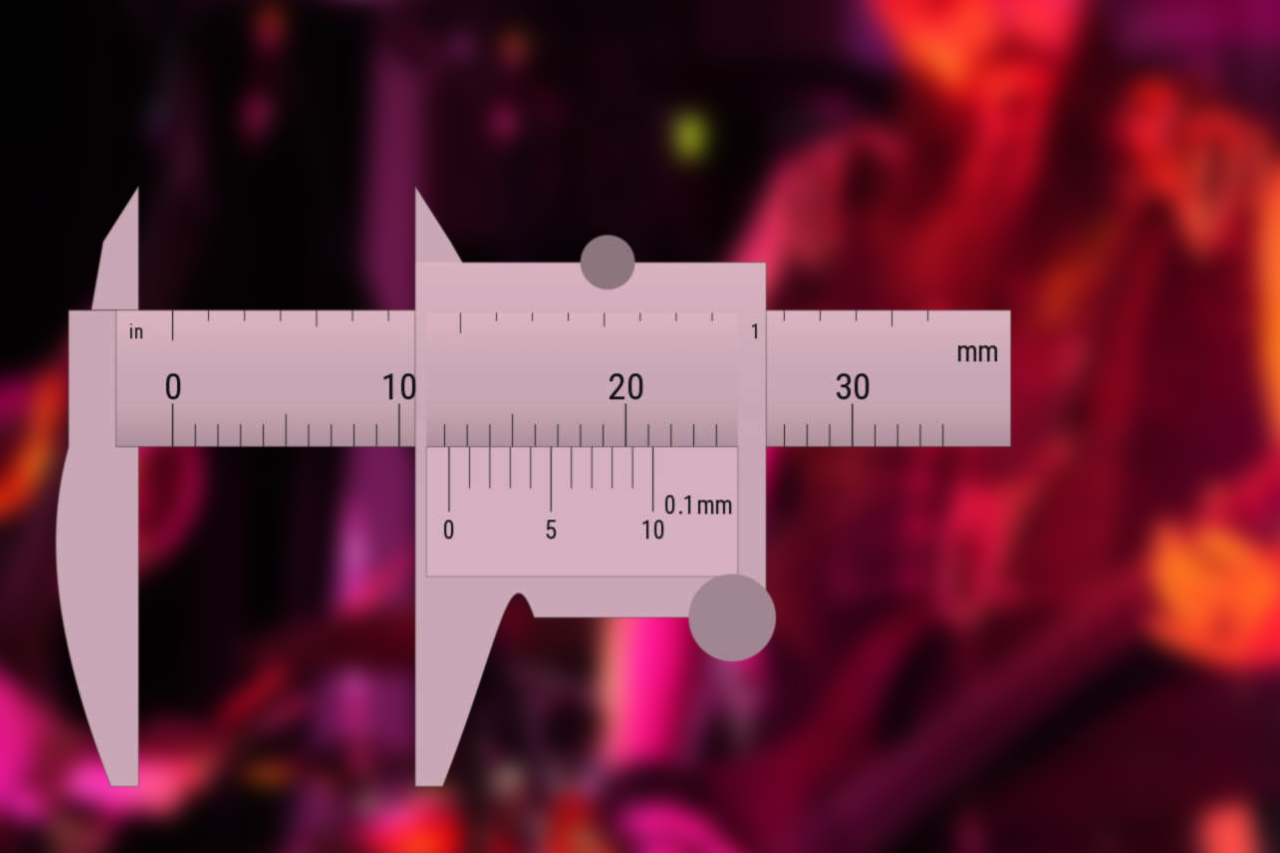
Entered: {"value": 12.2, "unit": "mm"}
